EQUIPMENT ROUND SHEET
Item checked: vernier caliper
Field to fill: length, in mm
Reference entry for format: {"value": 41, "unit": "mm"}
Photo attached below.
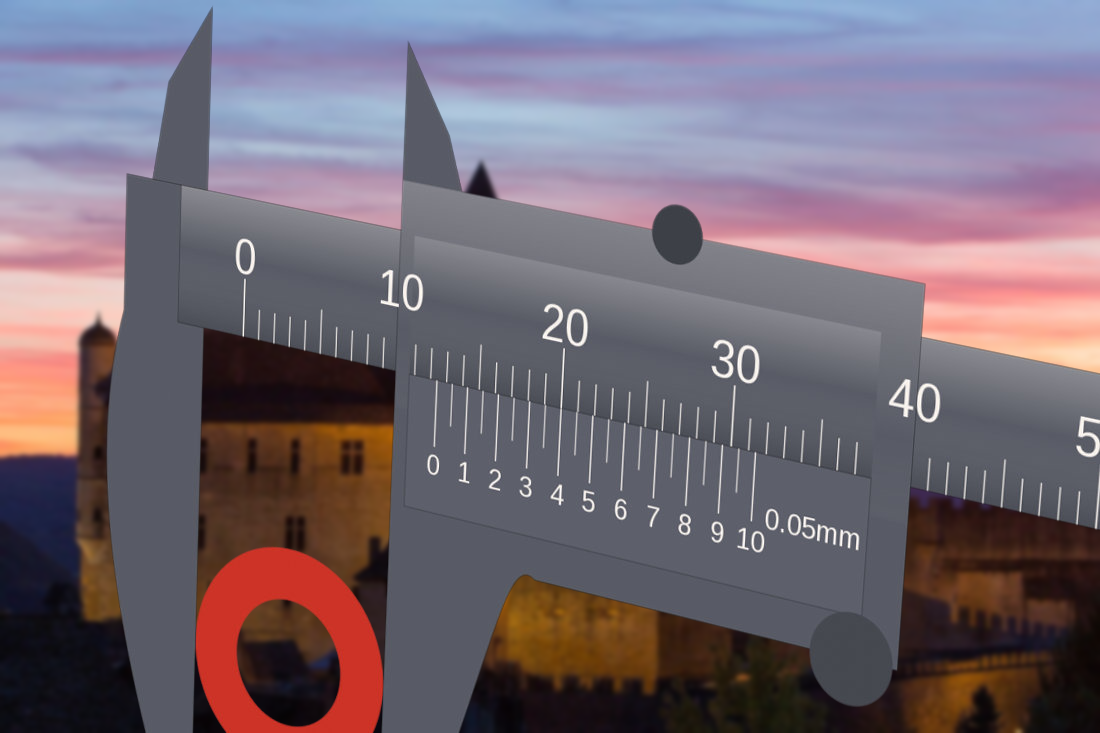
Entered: {"value": 12.4, "unit": "mm"}
